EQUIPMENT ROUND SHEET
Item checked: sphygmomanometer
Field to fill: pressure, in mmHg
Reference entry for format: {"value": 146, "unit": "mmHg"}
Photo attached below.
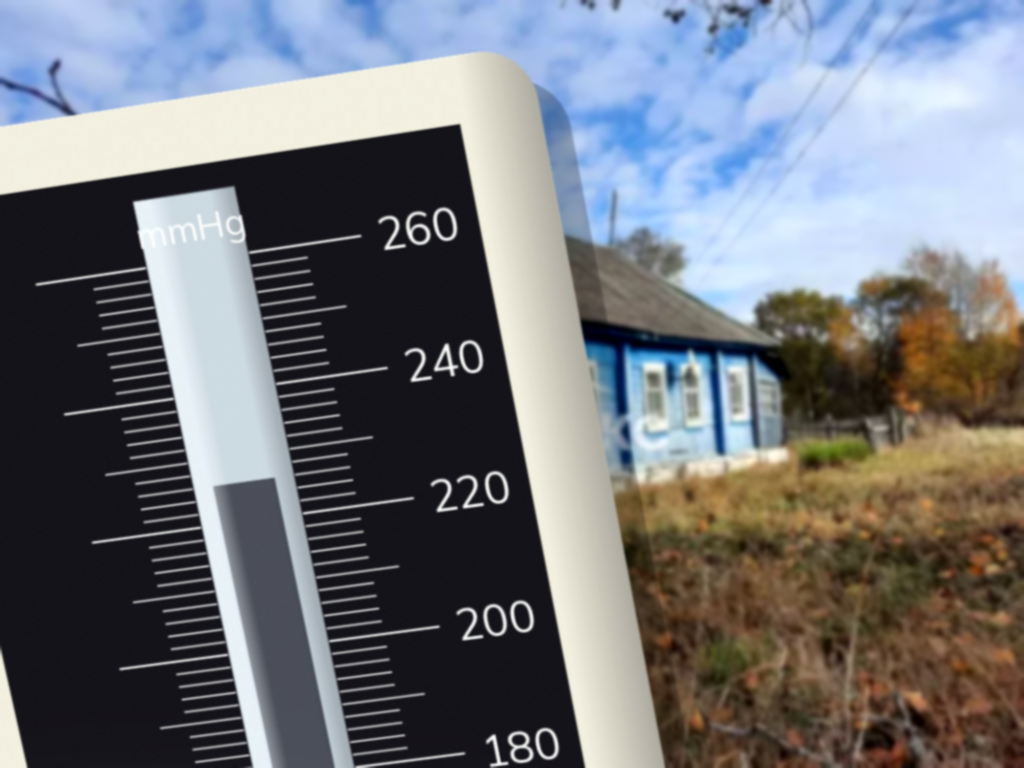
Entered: {"value": 226, "unit": "mmHg"}
